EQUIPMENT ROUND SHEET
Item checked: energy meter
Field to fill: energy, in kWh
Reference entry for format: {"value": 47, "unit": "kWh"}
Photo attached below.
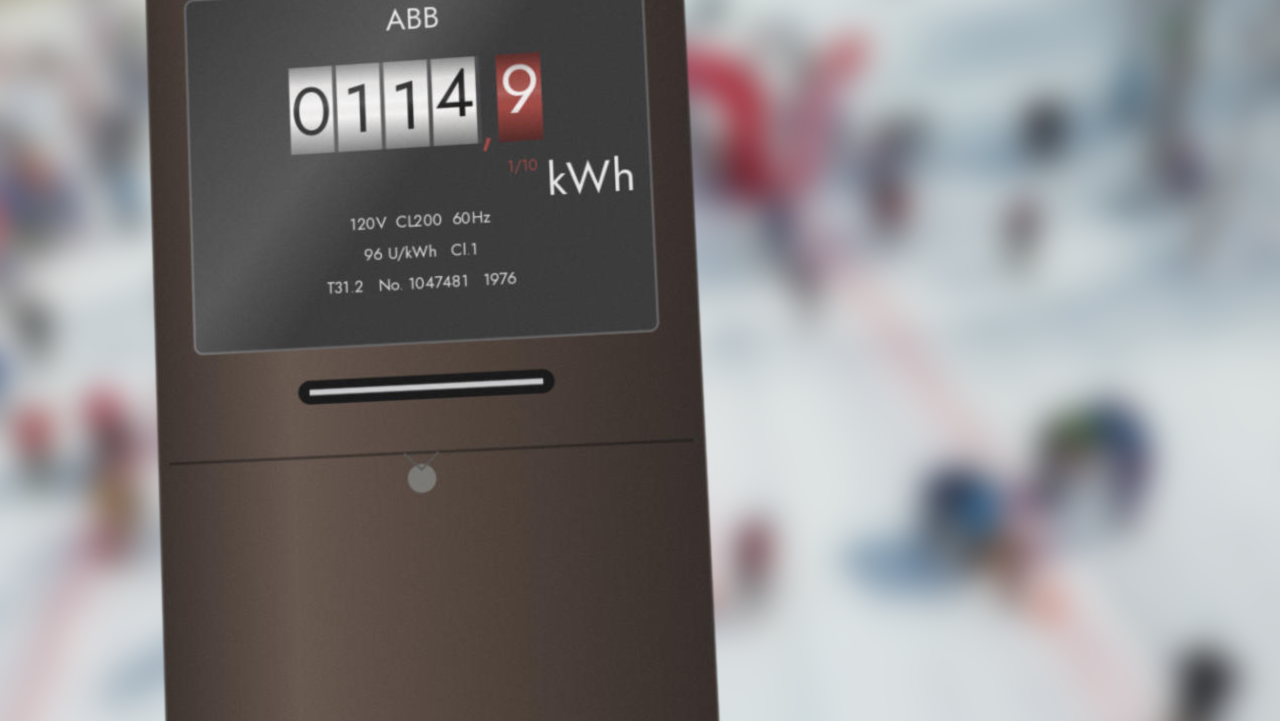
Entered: {"value": 114.9, "unit": "kWh"}
